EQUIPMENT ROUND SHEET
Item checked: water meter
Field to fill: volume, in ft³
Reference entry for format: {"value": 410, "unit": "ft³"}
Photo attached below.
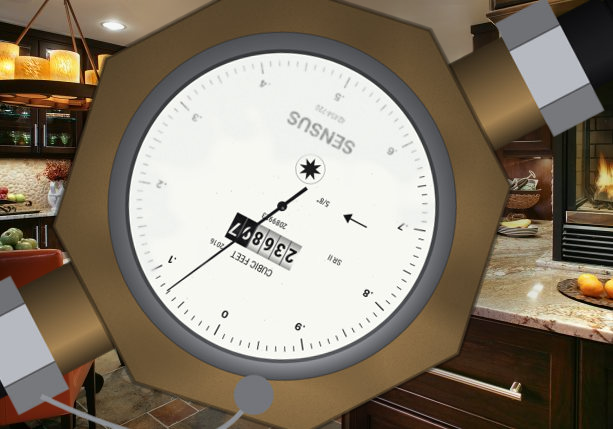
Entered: {"value": 236897.07, "unit": "ft³"}
